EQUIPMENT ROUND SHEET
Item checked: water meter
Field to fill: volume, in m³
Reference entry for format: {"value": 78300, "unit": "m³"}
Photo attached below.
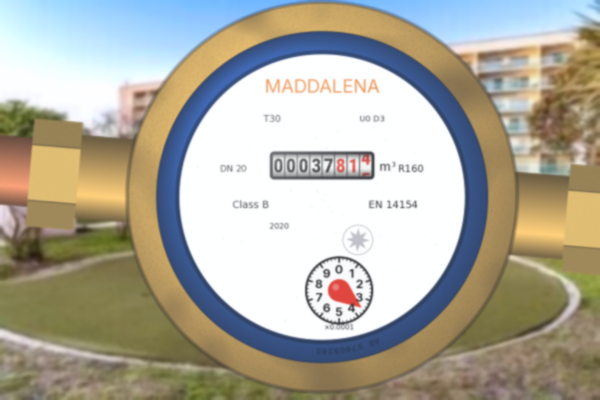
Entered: {"value": 37.8143, "unit": "m³"}
